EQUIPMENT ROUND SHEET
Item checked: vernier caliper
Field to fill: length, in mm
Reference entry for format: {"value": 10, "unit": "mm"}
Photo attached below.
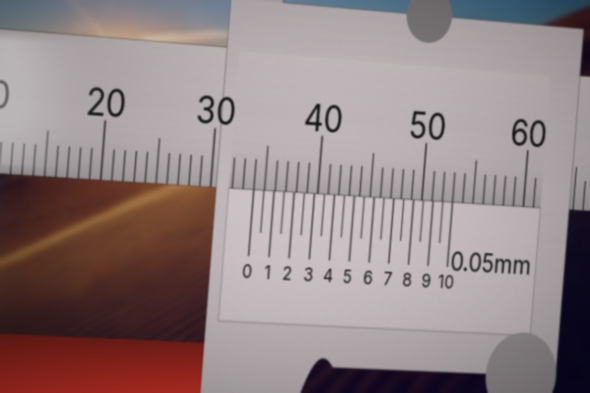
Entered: {"value": 34.0, "unit": "mm"}
